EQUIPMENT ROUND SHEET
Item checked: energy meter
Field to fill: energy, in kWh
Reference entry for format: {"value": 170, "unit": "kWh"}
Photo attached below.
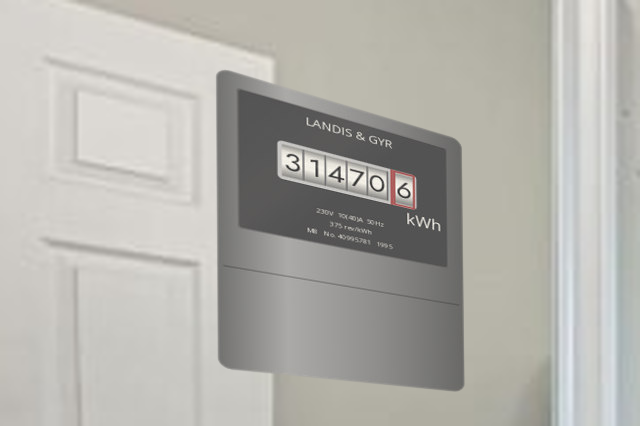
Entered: {"value": 31470.6, "unit": "kWh"}
